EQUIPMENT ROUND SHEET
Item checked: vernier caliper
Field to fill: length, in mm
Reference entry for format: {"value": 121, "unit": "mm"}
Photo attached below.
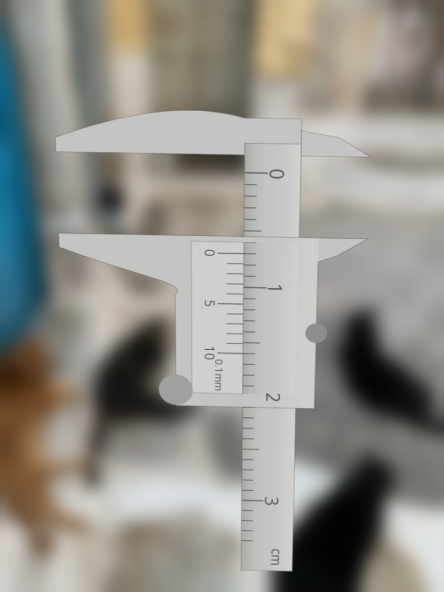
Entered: {"value": 7.0, "unit": "mm"}
